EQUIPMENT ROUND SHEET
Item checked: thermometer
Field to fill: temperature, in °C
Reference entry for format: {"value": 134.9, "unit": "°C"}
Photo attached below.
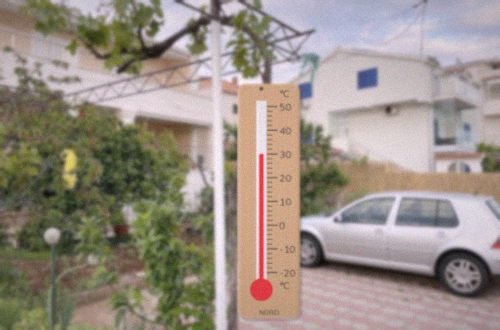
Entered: {"value": 30, "unit": "°C"}
